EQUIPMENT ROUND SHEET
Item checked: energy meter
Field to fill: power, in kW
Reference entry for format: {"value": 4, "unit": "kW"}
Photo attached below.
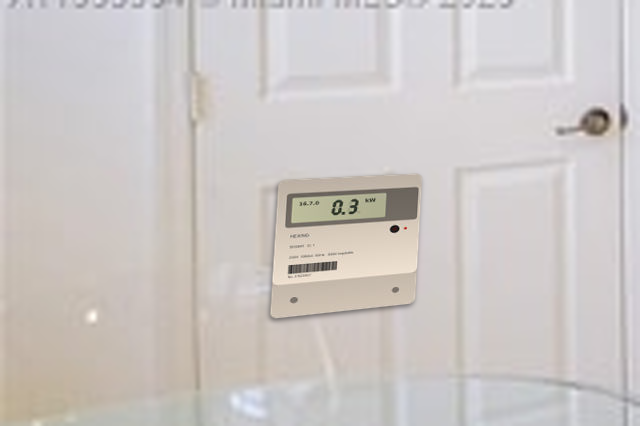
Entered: {"value": 0.3, "unit": "kW"}
